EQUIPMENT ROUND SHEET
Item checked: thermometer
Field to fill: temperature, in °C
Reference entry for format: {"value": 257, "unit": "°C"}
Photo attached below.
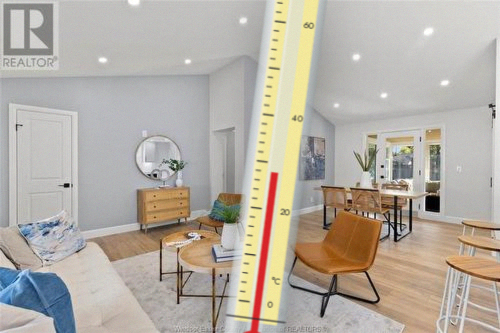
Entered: {"value": 28, "unit": "°C"}
